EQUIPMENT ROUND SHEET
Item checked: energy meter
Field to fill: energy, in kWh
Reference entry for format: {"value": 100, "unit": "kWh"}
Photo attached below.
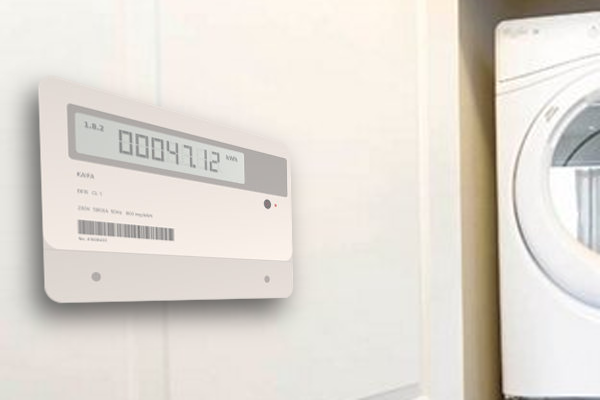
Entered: {"value": 47.12, "unit": "kWh"}
